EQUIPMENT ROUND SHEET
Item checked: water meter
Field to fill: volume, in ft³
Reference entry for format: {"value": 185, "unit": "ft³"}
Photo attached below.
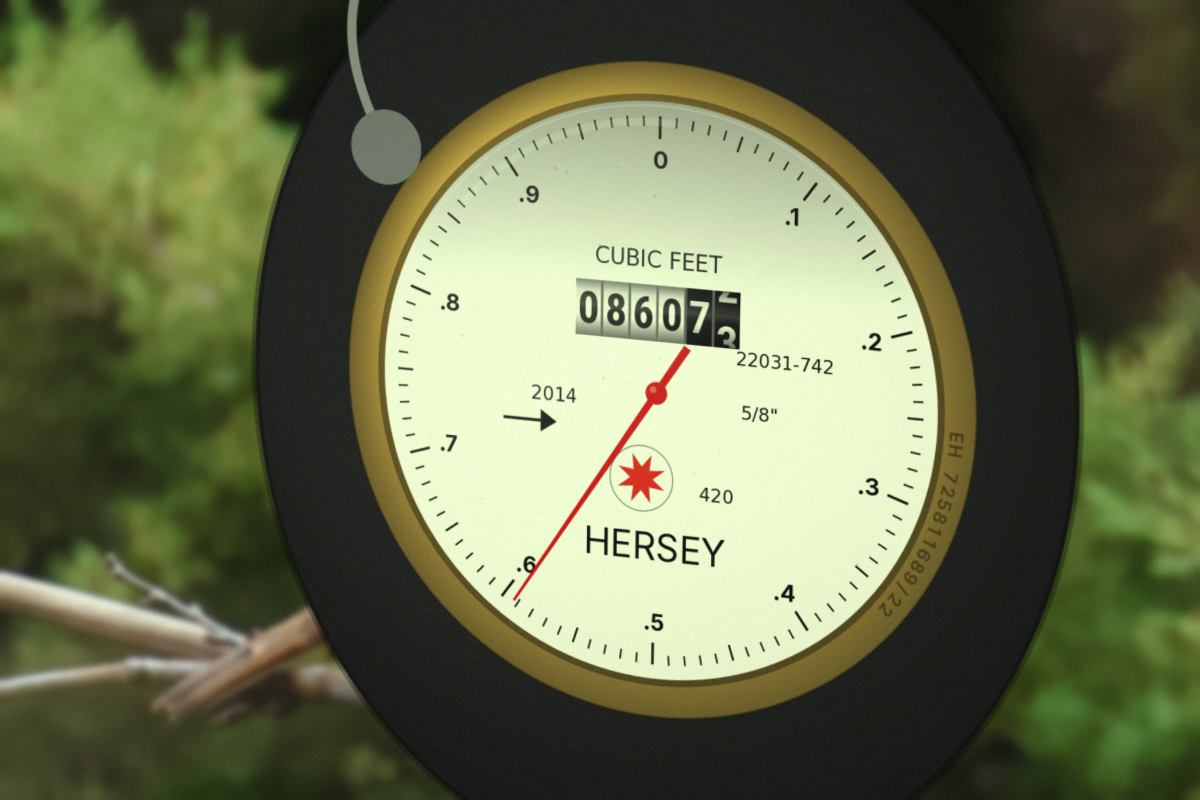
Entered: {"value": 86072.59, "unit": "ft³"}
